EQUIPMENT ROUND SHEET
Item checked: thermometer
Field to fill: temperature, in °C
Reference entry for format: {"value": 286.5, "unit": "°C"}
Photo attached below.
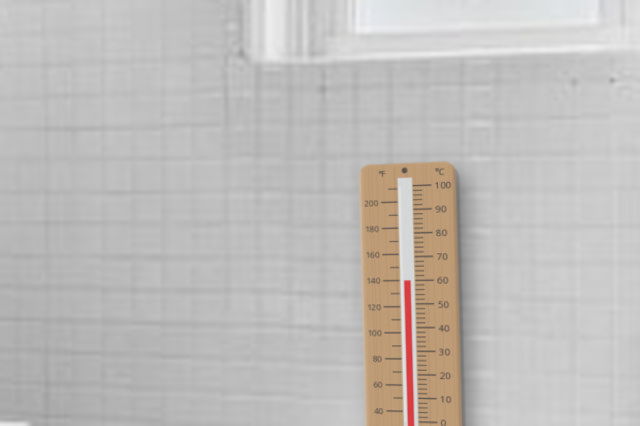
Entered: {"value": 60, "unit": "°C"}
